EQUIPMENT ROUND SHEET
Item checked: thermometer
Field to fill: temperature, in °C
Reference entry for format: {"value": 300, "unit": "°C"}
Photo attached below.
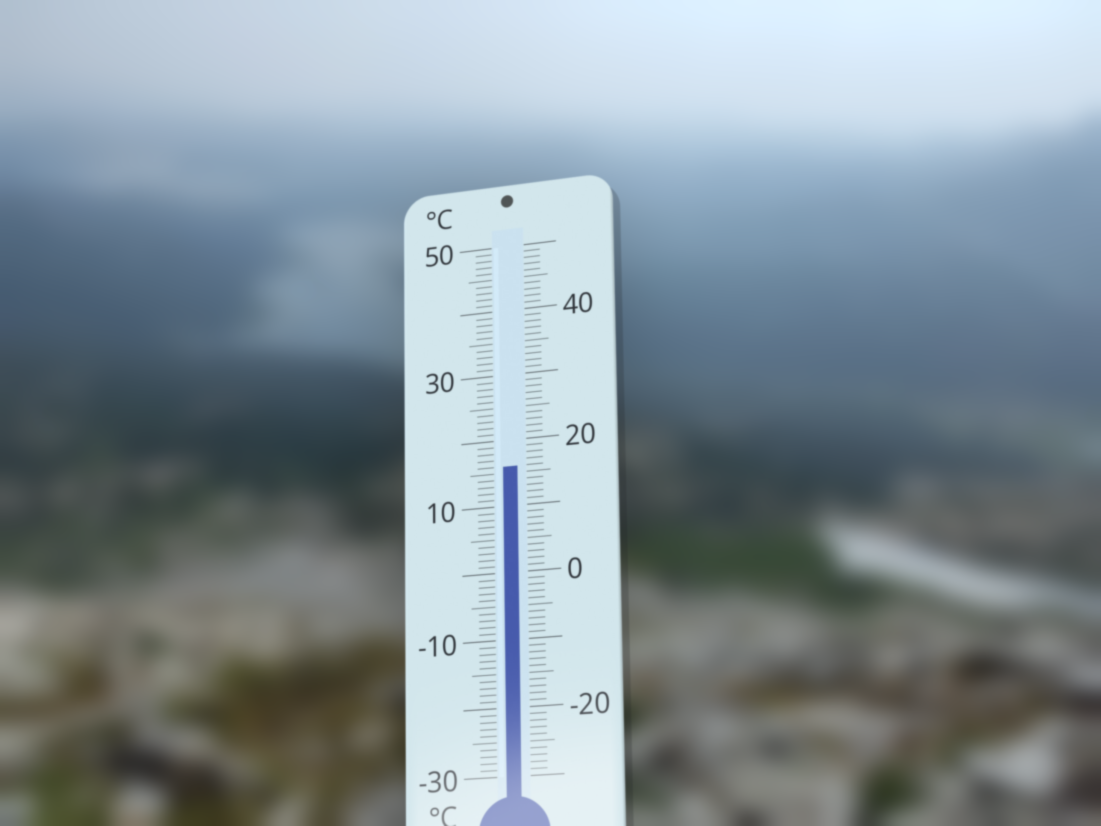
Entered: {"value": 16, "unit": "°C"}
